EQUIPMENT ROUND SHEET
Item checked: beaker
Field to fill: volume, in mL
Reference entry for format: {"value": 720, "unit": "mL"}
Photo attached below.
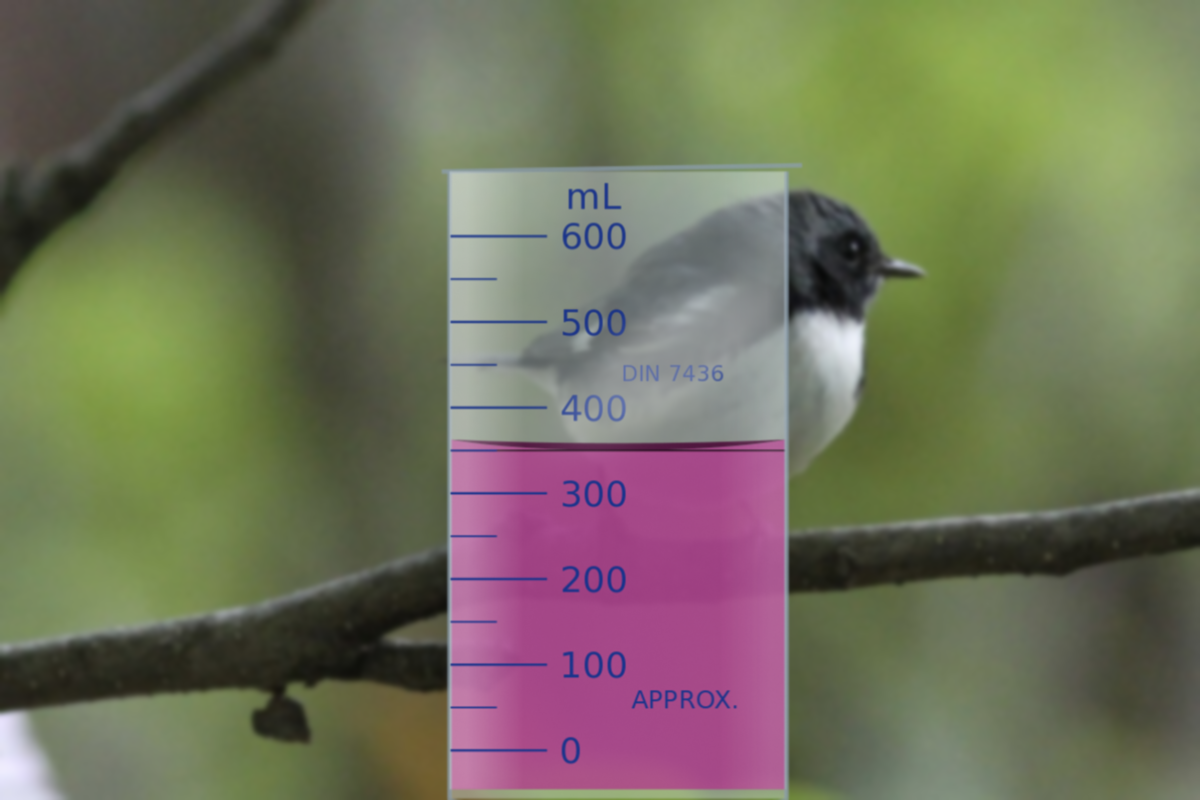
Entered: {"value": 350, "unit": "mL"}
